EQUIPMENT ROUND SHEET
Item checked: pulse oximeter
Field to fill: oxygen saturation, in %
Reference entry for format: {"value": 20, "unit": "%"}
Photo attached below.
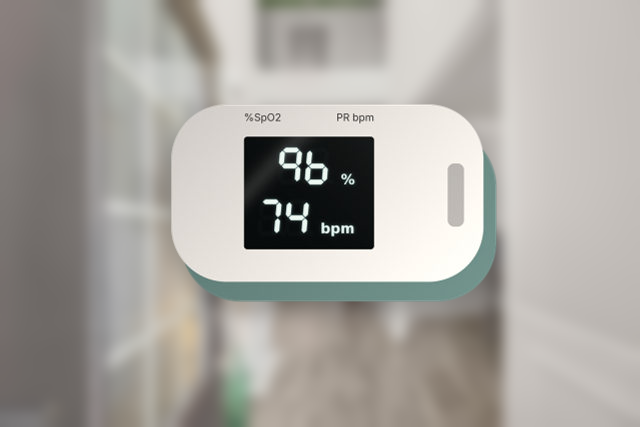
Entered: {"value": 96, "unit": "%"}
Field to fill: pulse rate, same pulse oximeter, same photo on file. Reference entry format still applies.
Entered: {"value": 74, "unit": "bpm"}
